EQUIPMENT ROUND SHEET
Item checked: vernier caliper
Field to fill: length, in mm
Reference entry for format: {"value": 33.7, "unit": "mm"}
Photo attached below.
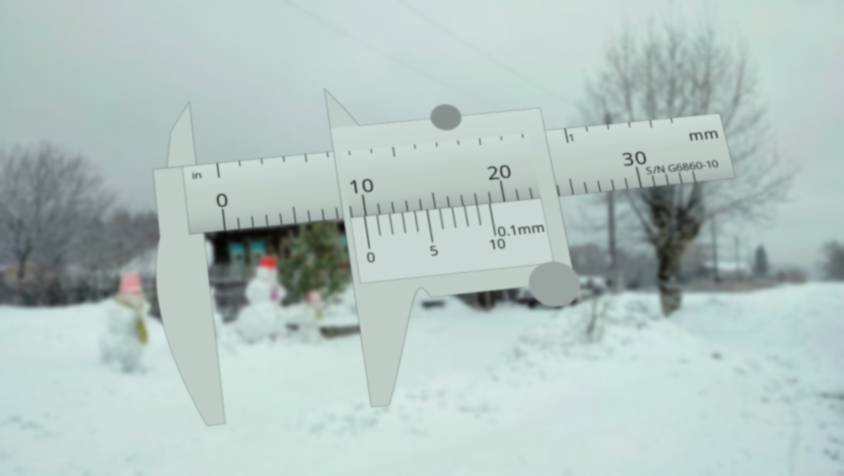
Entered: {"value": 9.9, "unit": "mm"}
